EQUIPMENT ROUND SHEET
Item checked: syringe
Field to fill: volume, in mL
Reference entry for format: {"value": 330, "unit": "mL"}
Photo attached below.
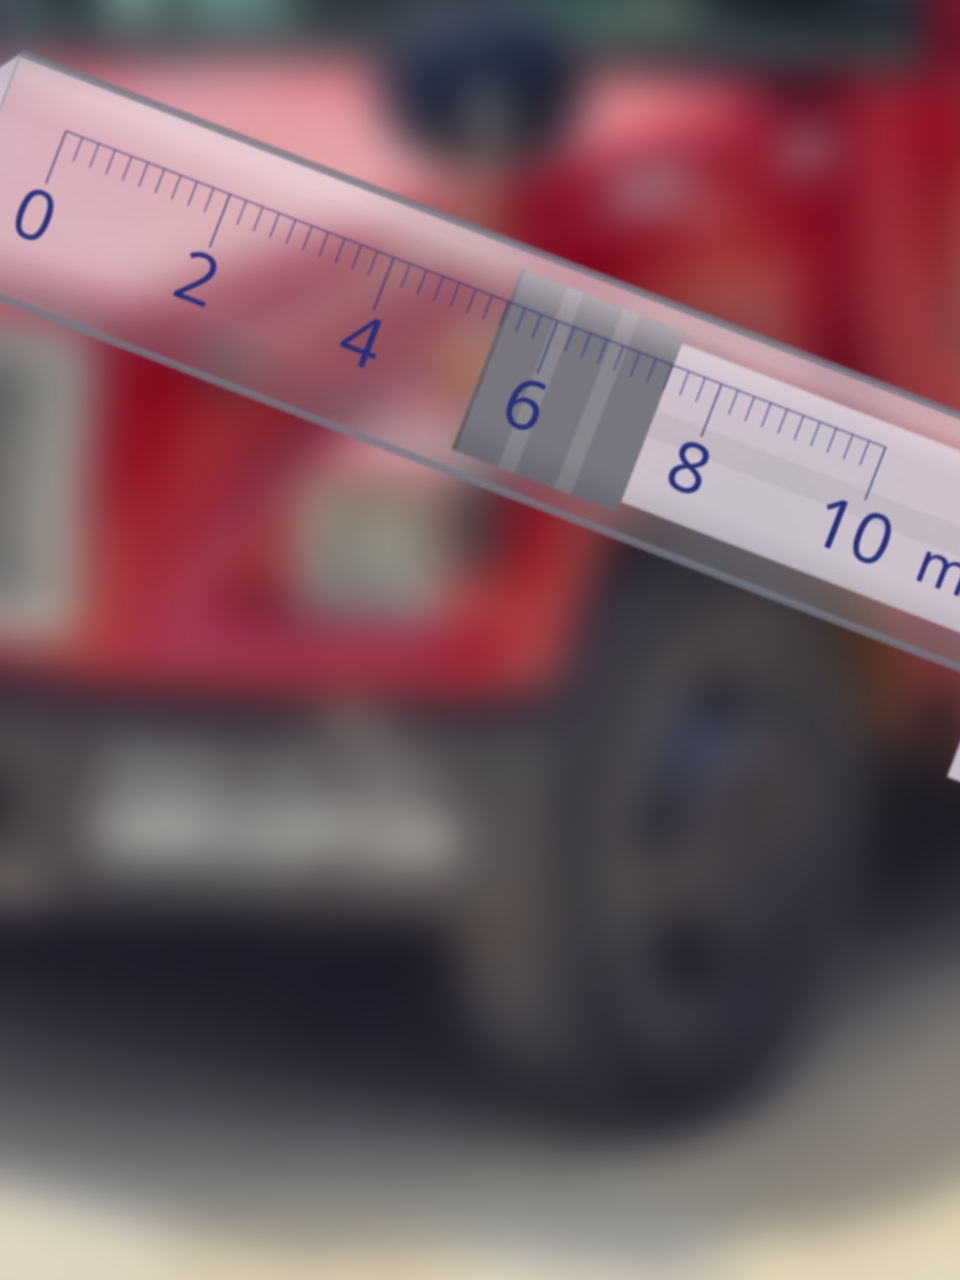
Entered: {"value": 5.4, "unit": "mL"}
